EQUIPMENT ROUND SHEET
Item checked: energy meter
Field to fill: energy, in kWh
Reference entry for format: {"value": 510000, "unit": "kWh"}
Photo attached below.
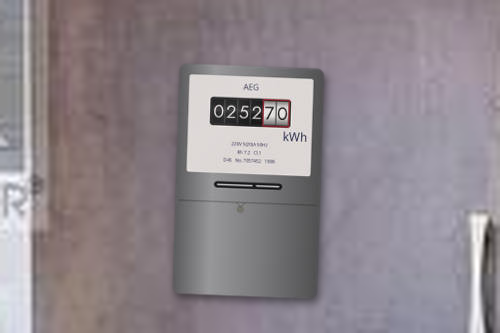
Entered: {"value": 252.70, "unit": "kWh"}
